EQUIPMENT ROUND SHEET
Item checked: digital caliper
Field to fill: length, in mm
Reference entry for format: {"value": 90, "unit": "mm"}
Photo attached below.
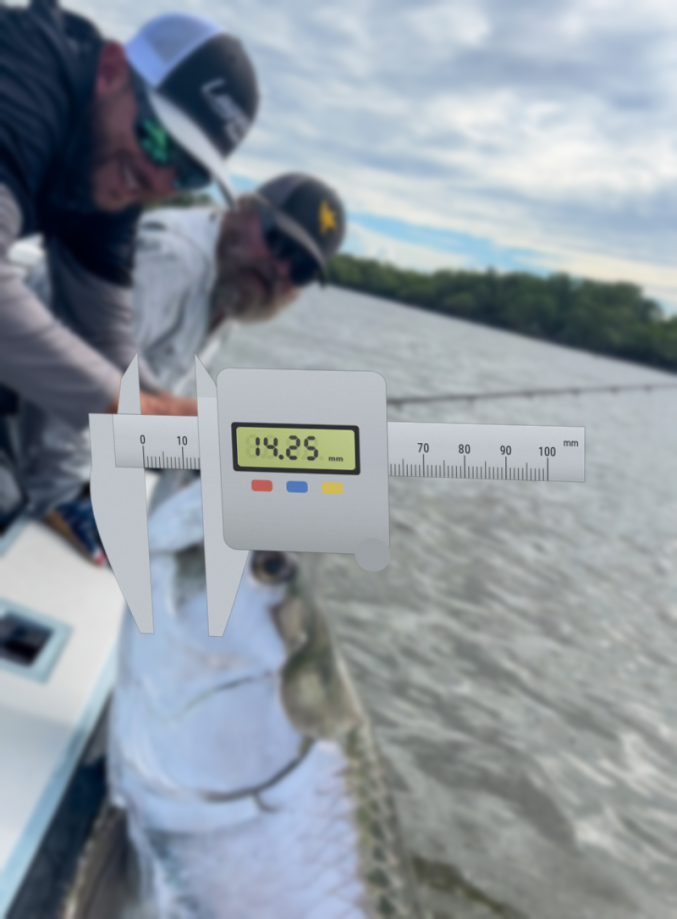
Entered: {"value": 14.25, "unit": "mm"}
